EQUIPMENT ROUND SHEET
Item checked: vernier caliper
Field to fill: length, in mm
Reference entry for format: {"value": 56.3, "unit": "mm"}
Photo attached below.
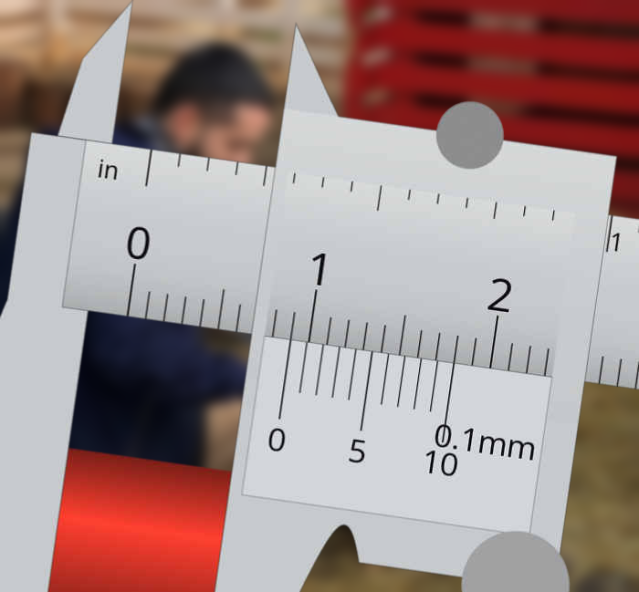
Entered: {"value": 9.0, "unit": "mm"}
